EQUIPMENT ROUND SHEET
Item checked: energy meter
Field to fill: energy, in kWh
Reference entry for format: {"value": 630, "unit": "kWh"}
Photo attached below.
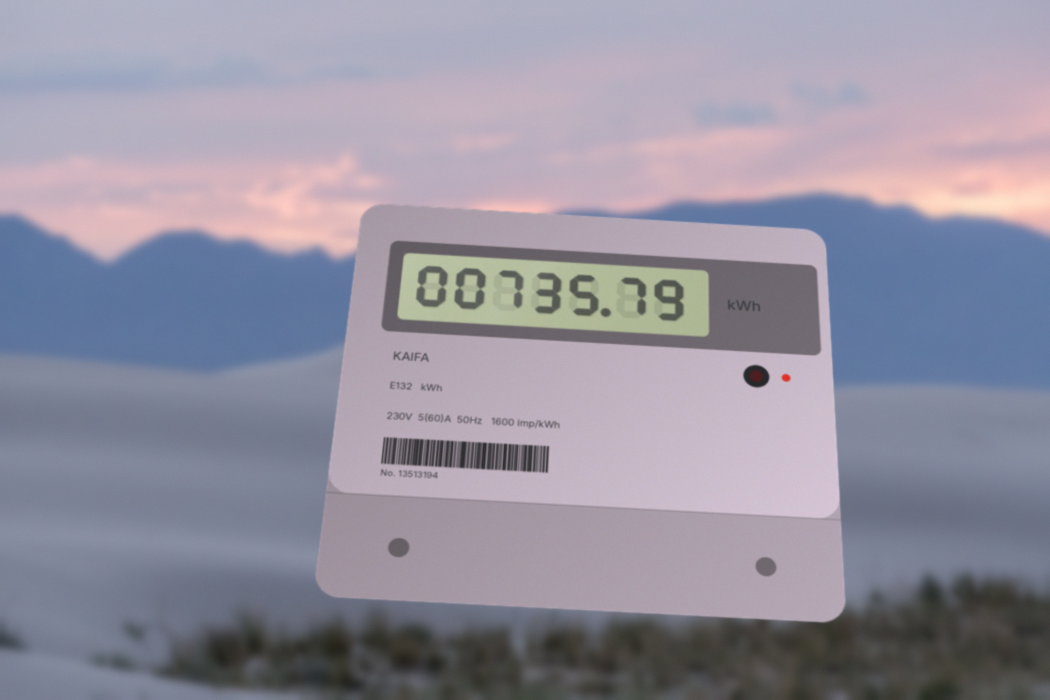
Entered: {"value": 735.79, "unit": "kWh"}
